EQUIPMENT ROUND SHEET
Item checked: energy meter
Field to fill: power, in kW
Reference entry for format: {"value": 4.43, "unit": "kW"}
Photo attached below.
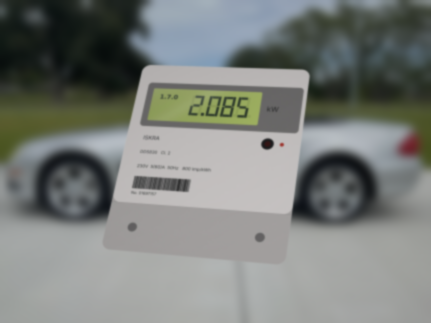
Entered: {"value": 2.085, "unit": "kW"}
